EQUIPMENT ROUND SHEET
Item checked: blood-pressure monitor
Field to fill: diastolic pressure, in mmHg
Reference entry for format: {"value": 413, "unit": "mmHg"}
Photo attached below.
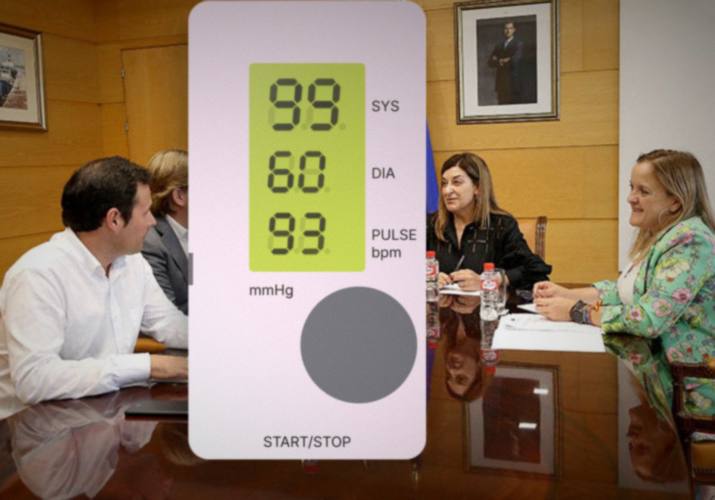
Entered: {"value": 60, "unit": "mmHg"}
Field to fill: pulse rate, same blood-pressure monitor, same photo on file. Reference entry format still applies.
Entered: {"value": 93, "unit": "bpm"}
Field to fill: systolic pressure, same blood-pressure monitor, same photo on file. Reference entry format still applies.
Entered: {"value": 99, "unit": "mmHg"}
